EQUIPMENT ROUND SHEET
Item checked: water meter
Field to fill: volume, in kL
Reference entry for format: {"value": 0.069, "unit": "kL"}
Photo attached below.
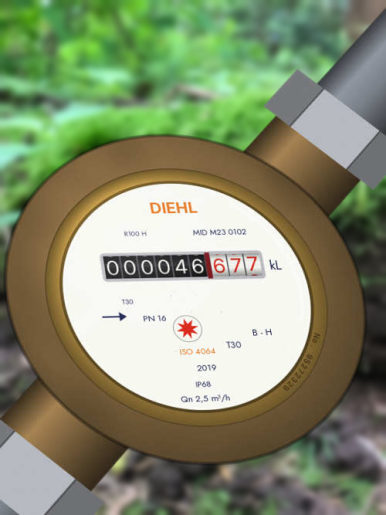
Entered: {"value": 46.677, "unit": "kL"}
